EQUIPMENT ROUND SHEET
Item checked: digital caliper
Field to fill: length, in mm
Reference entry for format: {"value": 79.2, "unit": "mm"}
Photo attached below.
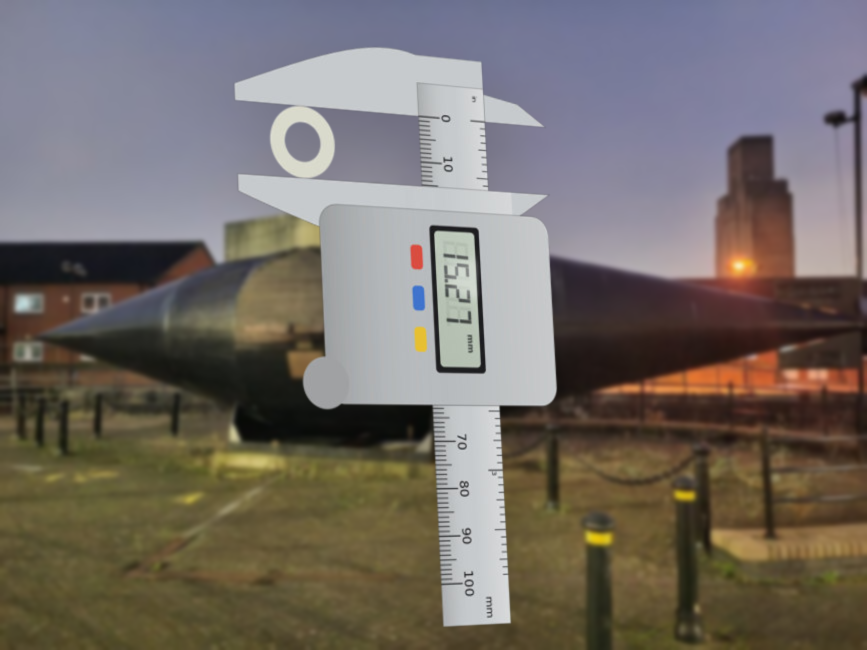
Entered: {"value": 15.27, "unit": "mm"}
